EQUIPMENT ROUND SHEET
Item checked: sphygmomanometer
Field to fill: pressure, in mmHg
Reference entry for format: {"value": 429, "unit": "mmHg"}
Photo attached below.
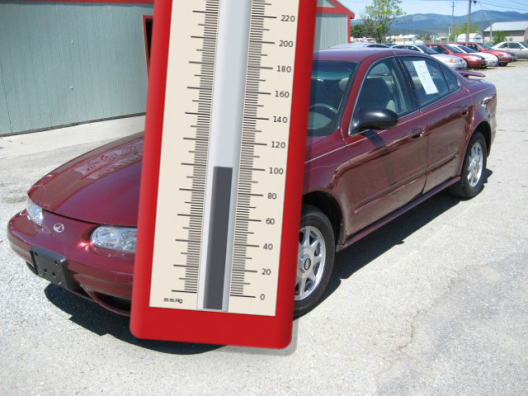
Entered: {"value": 100, "unit": "mmHg"}
